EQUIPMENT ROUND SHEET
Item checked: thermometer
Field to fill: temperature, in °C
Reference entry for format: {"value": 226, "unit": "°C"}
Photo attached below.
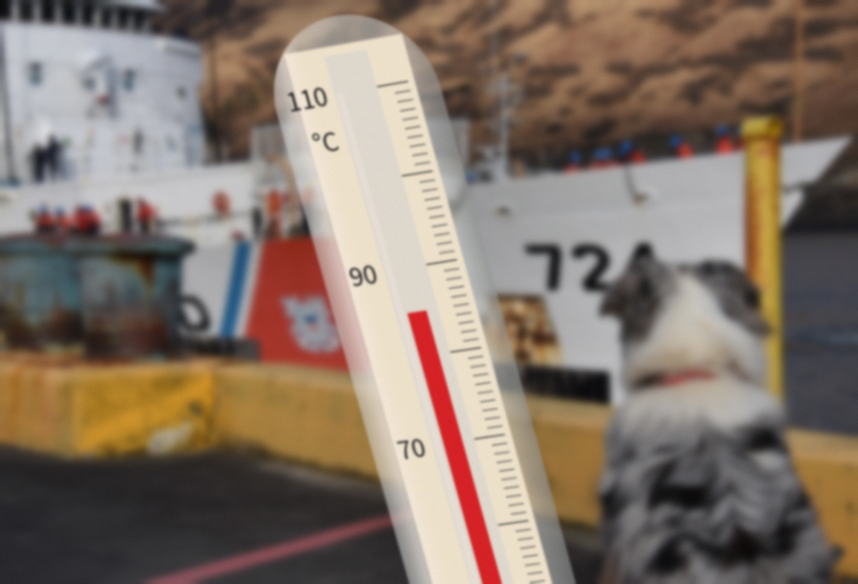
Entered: {"value": 85, "unit": "°C"}
